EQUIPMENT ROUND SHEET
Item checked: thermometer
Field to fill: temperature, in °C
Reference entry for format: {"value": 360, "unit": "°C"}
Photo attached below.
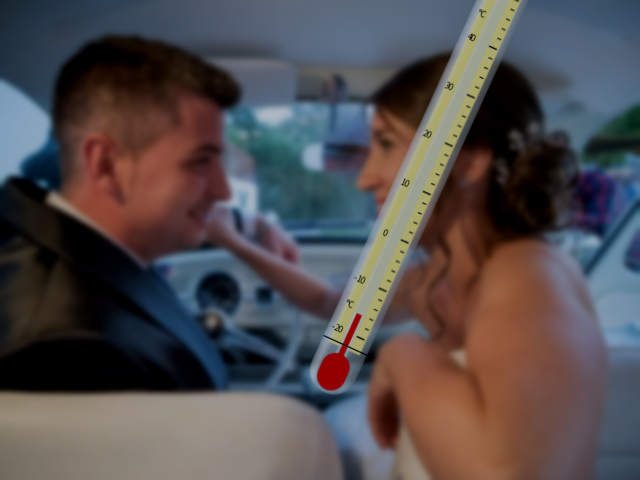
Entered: {"value": -16, "unit": "°C"}
